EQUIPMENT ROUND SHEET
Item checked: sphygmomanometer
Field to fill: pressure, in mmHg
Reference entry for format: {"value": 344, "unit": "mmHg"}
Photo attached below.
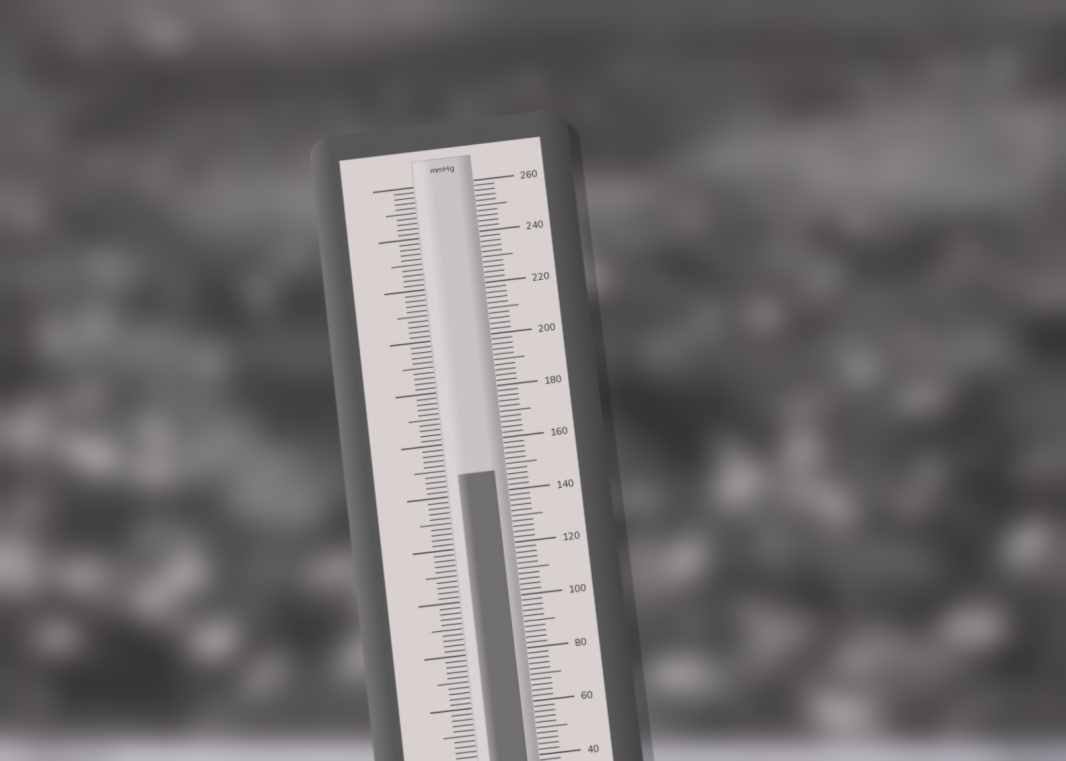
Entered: {"value": 148, "unit": "mmHg"}
